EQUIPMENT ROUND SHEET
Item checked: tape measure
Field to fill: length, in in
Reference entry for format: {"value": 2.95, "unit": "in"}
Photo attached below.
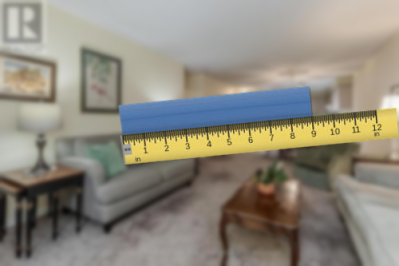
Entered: {"value": 9, "unit": "in"}
